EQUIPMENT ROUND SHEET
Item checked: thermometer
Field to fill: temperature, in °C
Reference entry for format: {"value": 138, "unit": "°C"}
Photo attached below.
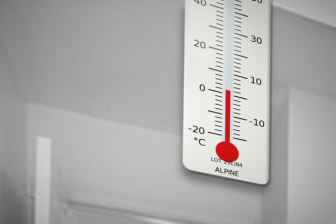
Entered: {"value": 2, "unit": "°C"}
